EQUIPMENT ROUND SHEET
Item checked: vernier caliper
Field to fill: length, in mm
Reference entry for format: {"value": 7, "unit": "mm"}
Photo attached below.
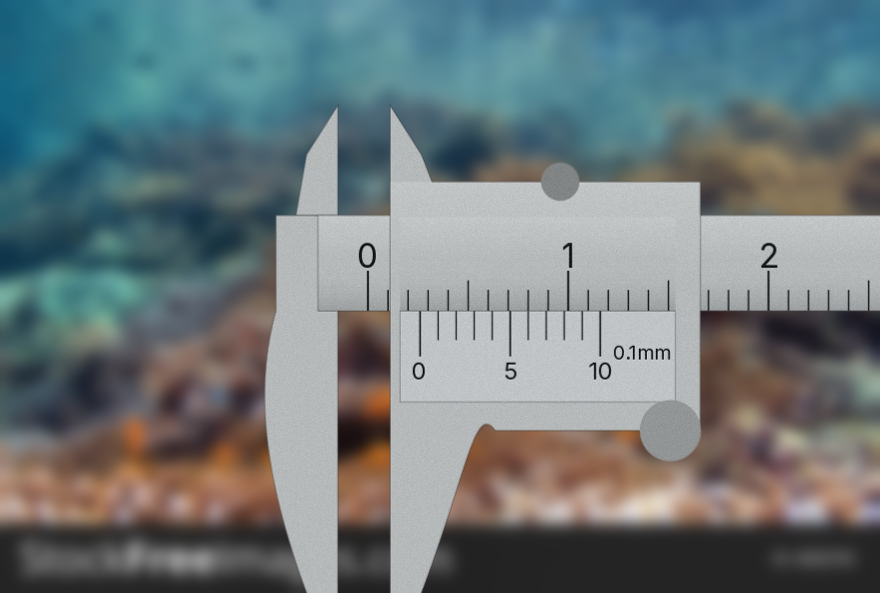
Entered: {"value": 2.6, "unit": "mm"}
